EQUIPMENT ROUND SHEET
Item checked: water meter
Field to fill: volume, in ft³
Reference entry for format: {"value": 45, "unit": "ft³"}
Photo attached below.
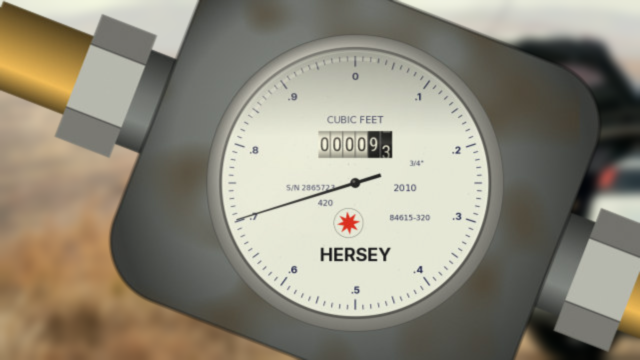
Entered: {"value": 92.70, "unit": "ft³"}
